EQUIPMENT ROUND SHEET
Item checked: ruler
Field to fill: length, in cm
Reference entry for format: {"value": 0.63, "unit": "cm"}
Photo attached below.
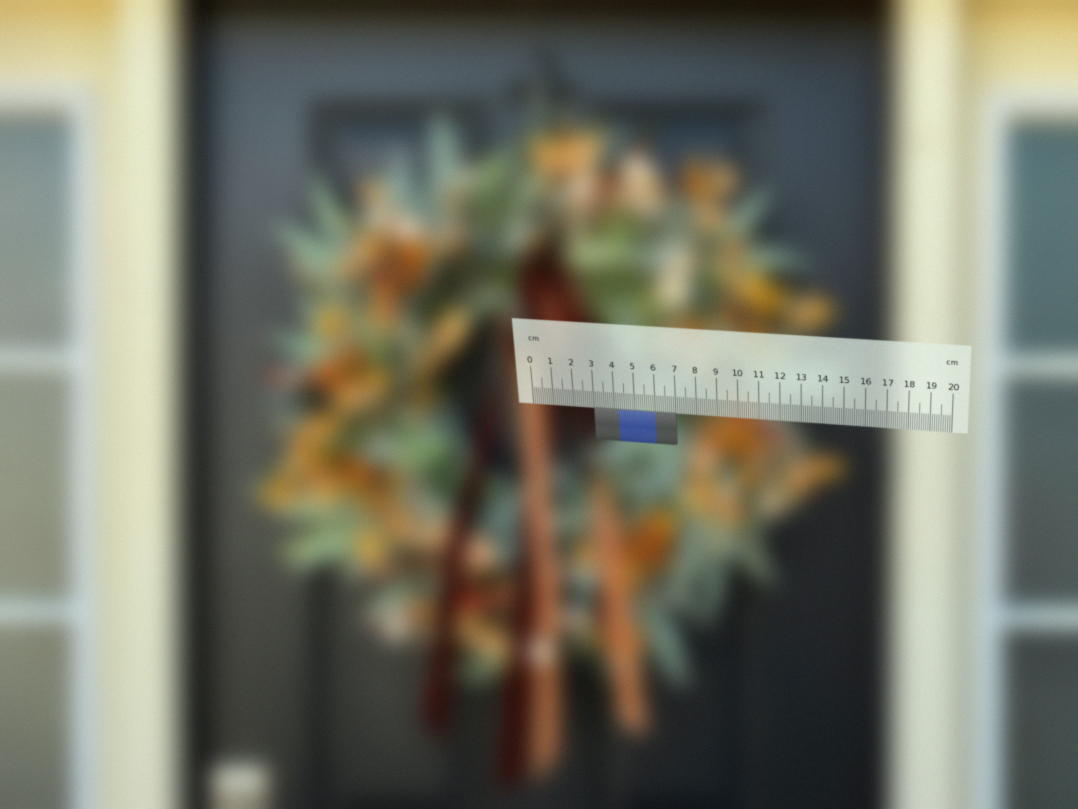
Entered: {"value": 4, "unit": "cm"}
